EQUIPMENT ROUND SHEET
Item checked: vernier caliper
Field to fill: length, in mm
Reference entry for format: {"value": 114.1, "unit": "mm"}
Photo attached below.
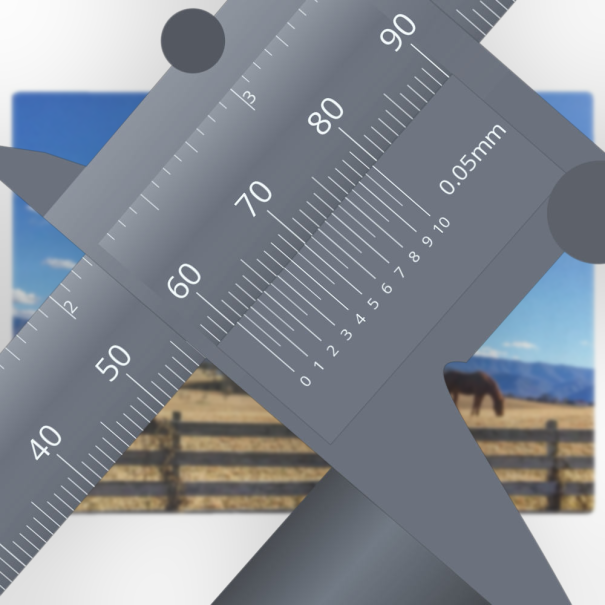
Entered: {"value": 60.4, "unit": "mm"}
